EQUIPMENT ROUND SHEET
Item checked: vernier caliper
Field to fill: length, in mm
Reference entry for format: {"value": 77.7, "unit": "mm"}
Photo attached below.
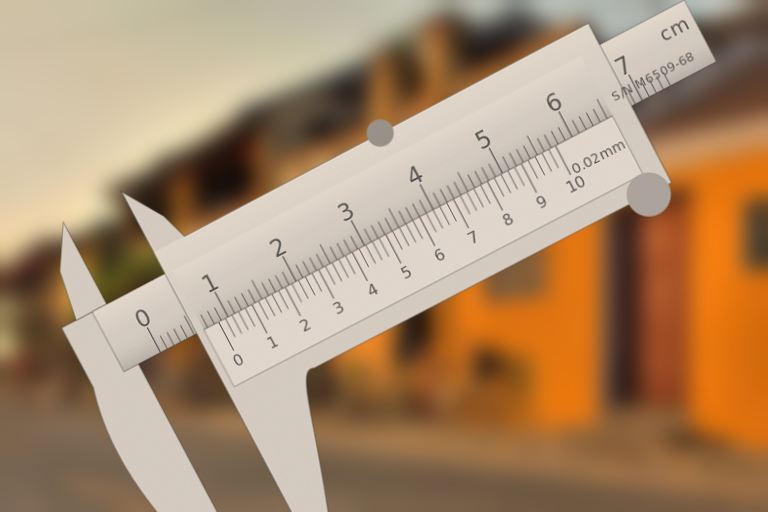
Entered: {"value": 8.6, "unit": "mm"}
